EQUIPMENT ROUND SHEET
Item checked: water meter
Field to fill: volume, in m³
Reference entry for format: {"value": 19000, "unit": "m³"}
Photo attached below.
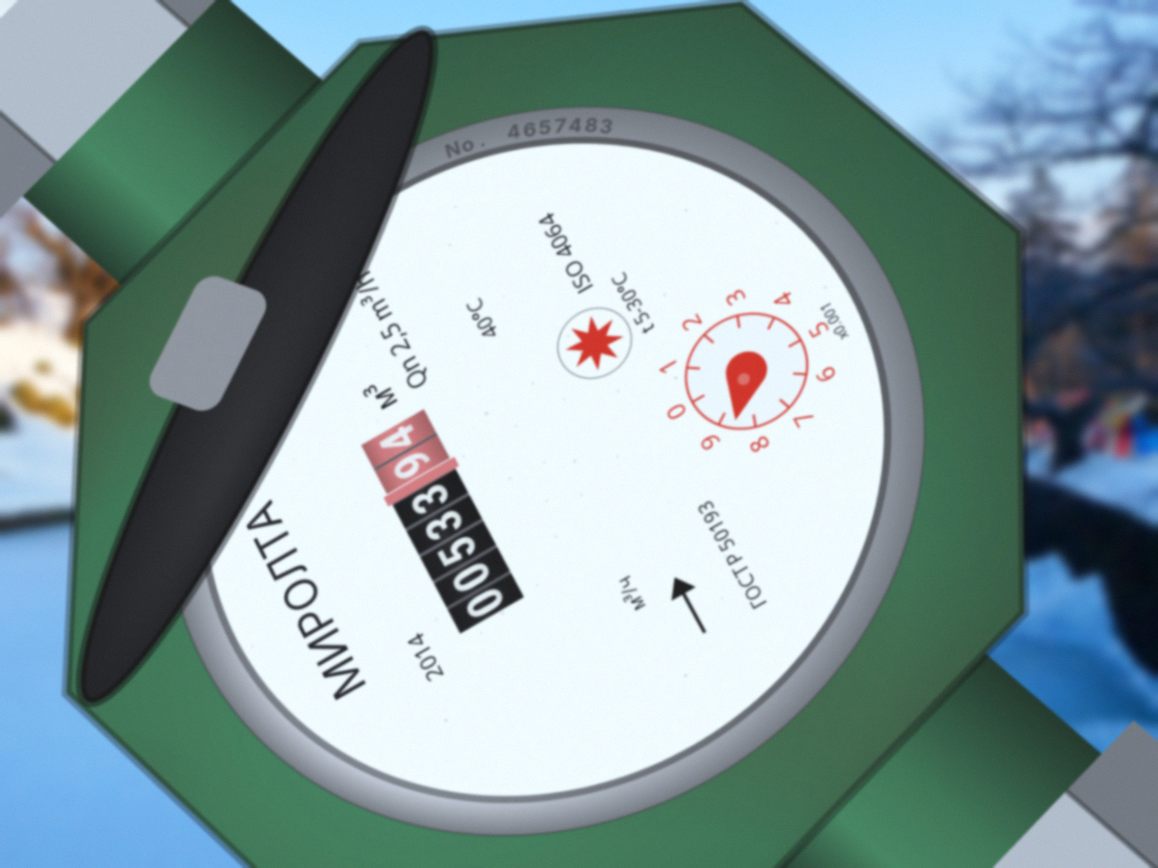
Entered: {"value": 533.948, "unit": "m³"}
